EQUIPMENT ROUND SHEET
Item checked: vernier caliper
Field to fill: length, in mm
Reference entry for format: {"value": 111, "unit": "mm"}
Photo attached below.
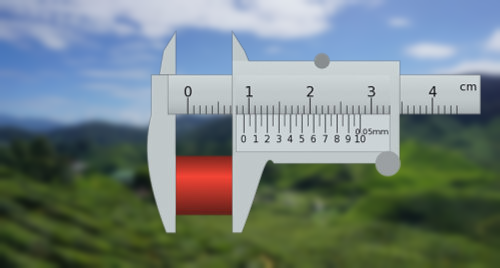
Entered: {"value": 9.2, "unit": "mm"}
